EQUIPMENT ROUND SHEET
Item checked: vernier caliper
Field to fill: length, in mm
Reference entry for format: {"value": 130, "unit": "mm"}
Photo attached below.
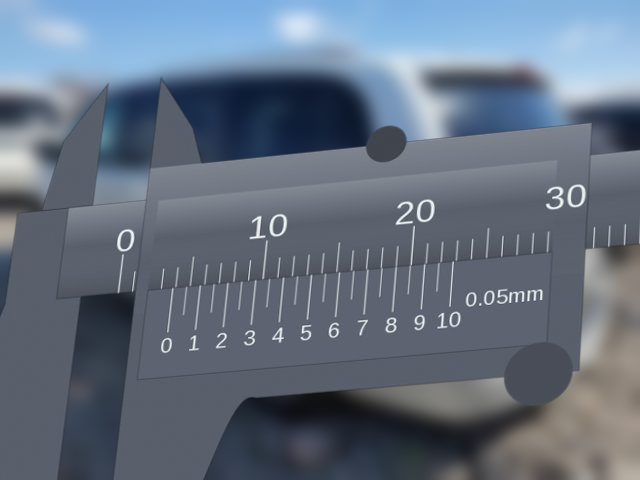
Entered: {"value": 3.8, "unit": "mm"}
